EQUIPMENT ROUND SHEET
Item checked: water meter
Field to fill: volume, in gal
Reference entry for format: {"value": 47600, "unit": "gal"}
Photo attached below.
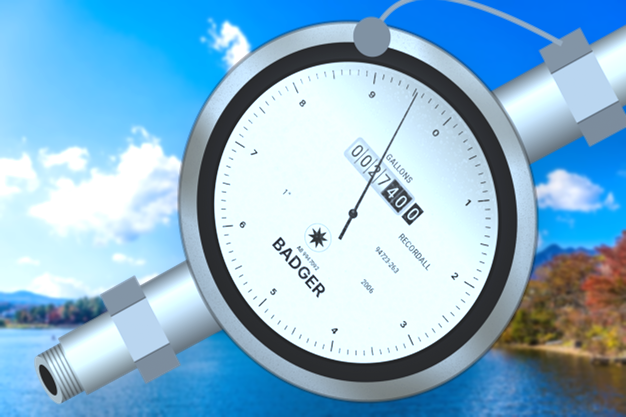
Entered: {"value": 27399.5, "unit": "gal"}
